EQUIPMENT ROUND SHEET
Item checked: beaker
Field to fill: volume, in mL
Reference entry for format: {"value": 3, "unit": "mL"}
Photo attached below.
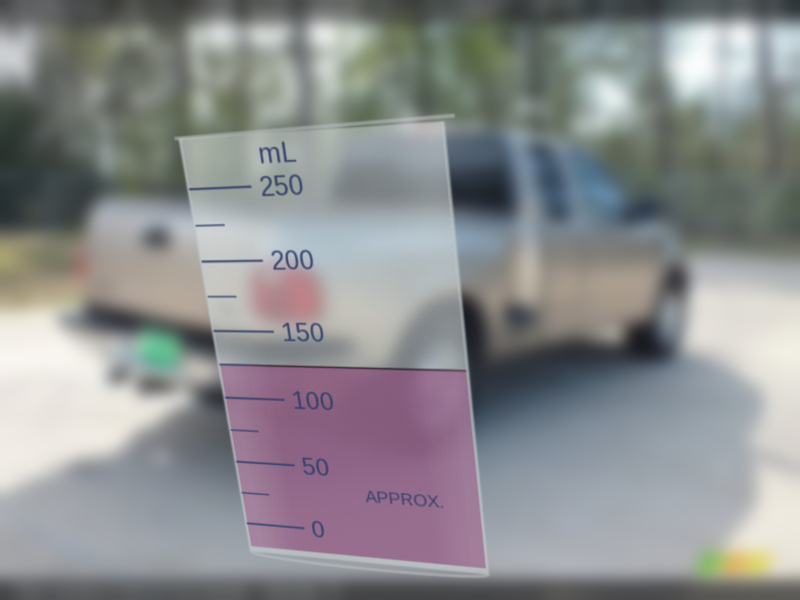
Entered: {"value": 125, "unit": "mL"}
